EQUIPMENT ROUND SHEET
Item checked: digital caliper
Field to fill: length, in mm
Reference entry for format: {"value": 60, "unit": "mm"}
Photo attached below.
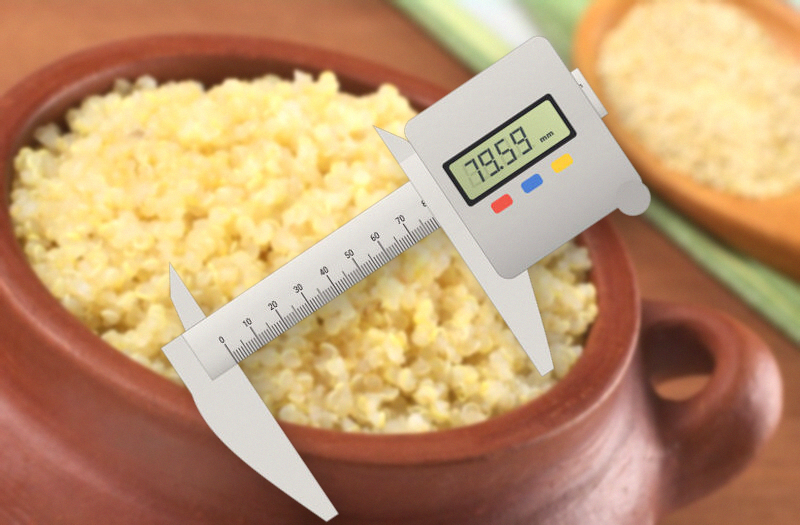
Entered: {"value": 79.59, "unit": "mm"}
